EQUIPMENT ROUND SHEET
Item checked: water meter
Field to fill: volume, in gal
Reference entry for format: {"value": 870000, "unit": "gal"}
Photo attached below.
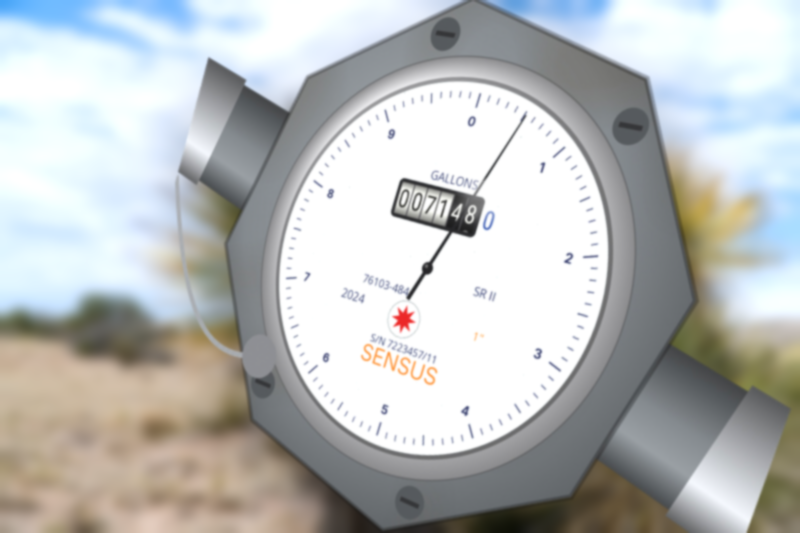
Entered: {"value": 71480.5, "unit": "gal"}
